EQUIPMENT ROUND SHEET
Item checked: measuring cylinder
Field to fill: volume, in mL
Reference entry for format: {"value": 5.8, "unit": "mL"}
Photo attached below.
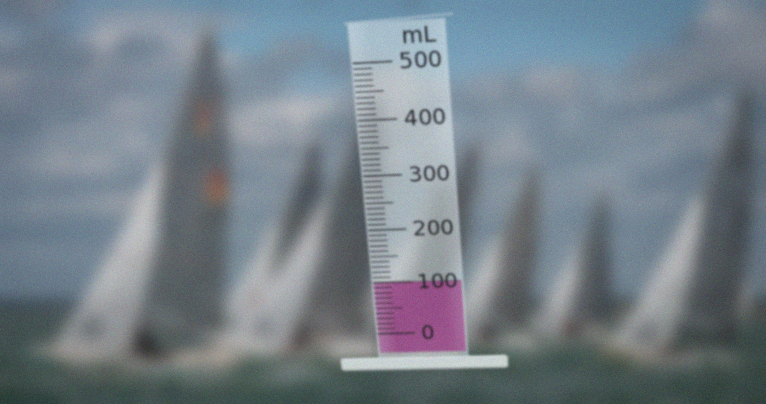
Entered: {"value": 100, "unit": "mL"}
